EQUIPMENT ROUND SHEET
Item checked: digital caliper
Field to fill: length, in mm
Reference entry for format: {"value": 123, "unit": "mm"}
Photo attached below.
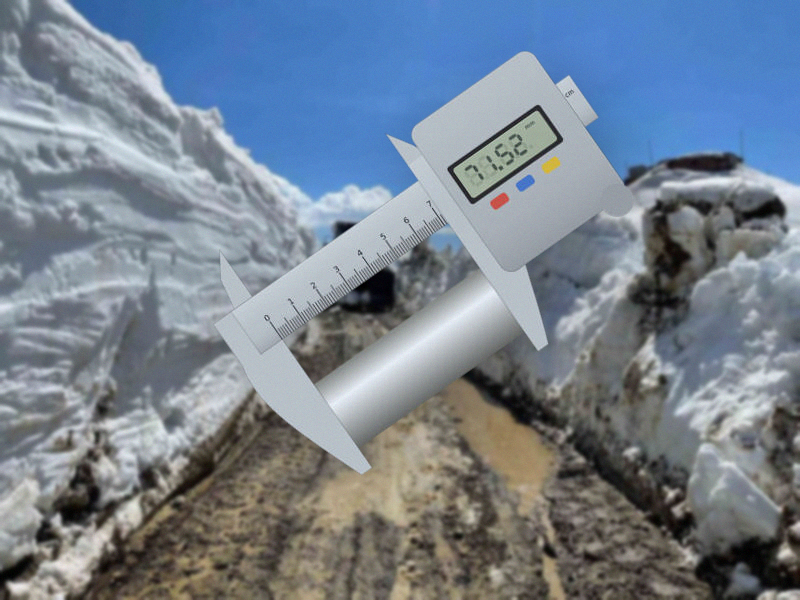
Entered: {"value": 71.52, "unit": "mm"}
